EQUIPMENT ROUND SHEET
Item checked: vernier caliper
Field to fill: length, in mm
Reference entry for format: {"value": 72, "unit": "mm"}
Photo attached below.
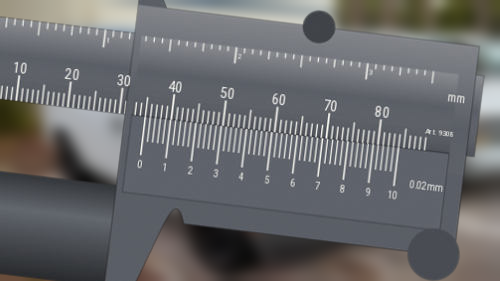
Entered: {"value": 35.0, "unit": "mm"}
